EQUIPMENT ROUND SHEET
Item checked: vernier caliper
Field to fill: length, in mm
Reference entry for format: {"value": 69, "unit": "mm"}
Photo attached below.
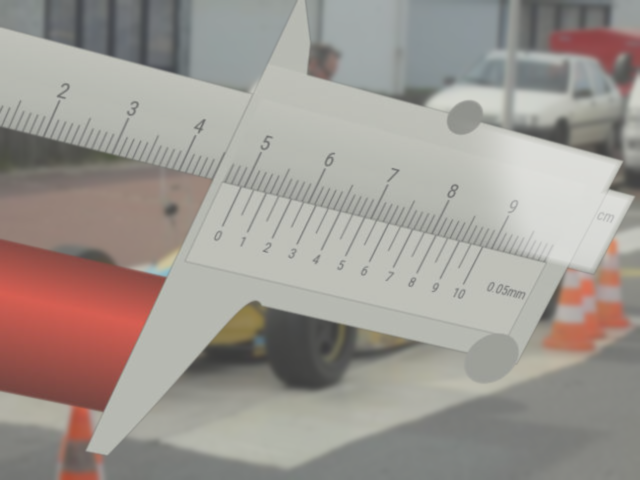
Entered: {"value": 49.5, "unit": "mm"}
